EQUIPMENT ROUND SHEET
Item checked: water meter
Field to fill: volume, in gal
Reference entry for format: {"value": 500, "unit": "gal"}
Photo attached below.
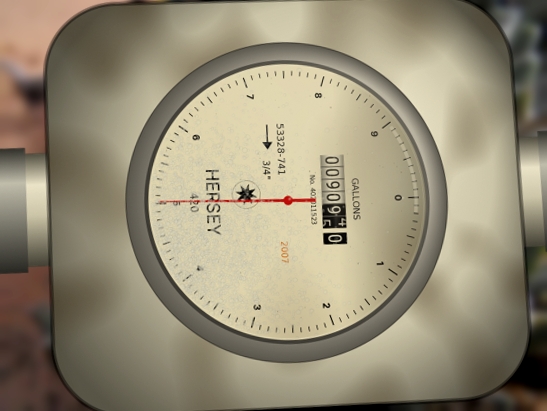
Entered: {"value": 90945.0, "unit": "gal"}
